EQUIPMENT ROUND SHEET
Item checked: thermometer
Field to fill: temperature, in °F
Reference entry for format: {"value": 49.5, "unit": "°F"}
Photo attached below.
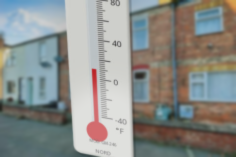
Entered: {"value": 10, "unit": "°F"}
